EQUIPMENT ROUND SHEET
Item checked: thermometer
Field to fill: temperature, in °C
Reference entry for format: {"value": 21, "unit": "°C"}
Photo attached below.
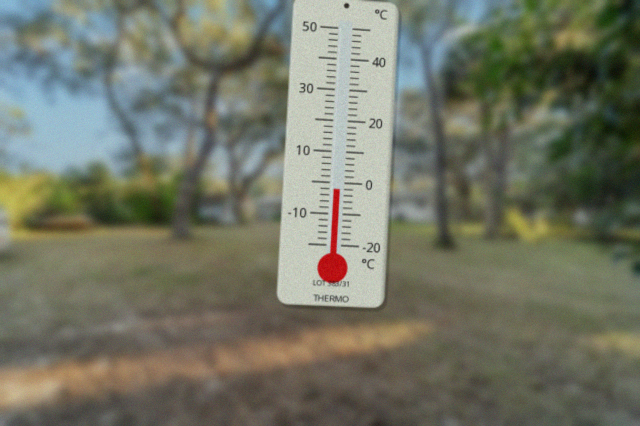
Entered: {"value": -2, "unit": "°C"}
